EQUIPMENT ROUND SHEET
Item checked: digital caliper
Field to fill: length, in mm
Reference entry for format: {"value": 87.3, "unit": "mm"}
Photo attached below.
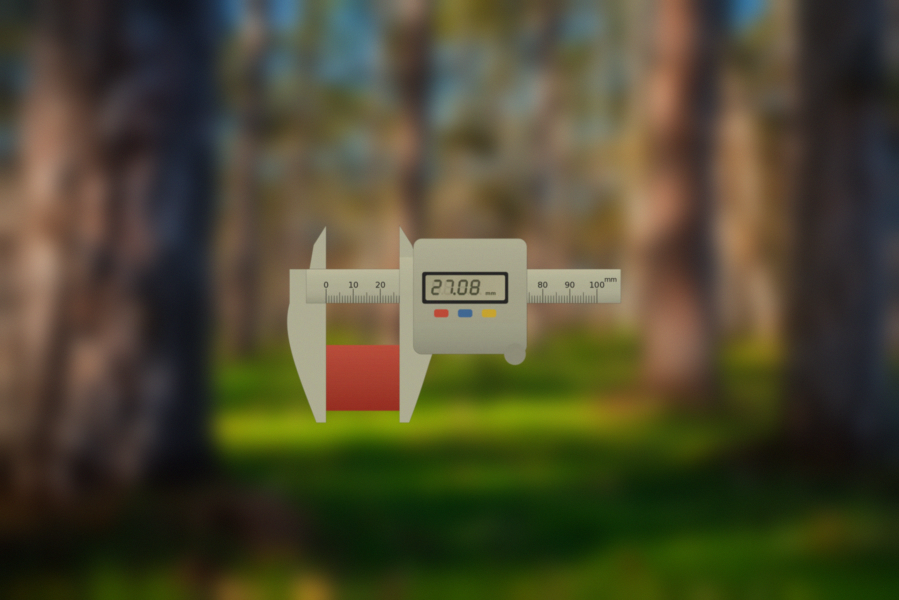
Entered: {"value": 27.08, "unit": "mm"}
